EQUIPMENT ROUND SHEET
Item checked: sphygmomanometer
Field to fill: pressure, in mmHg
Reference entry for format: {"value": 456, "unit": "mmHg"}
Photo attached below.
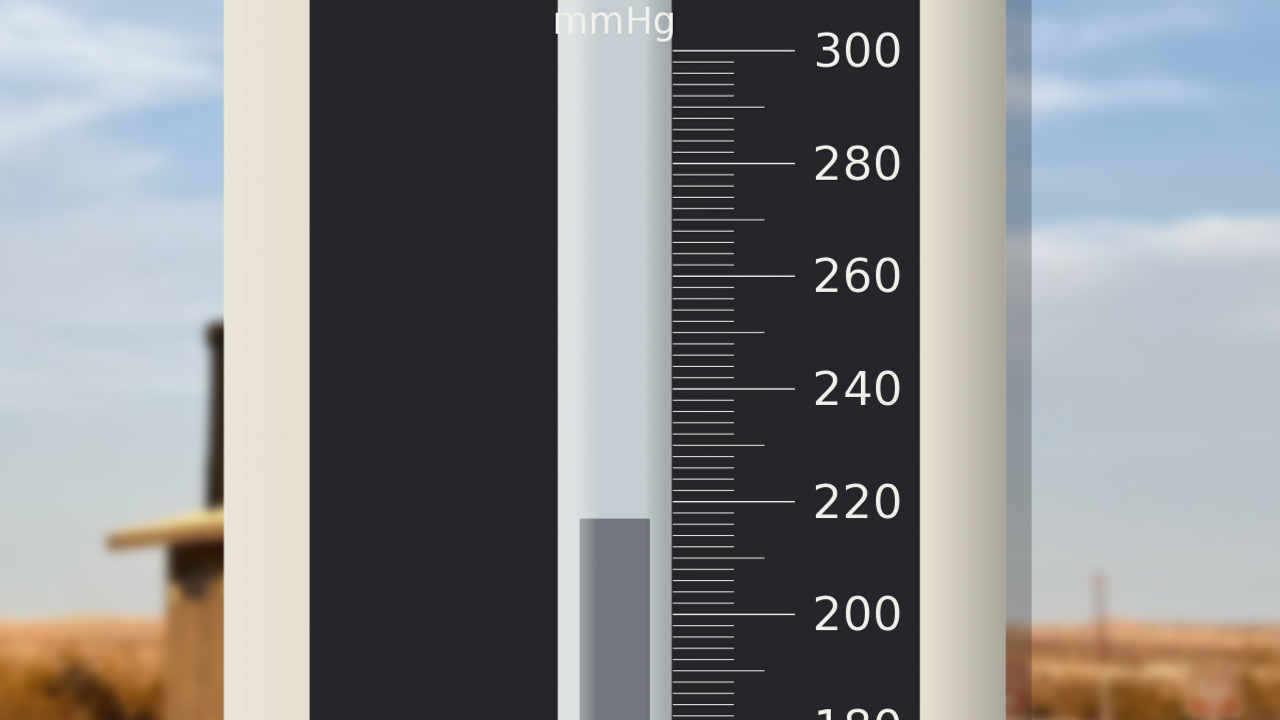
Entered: {"value": 217, "unit": "mmHg"}
